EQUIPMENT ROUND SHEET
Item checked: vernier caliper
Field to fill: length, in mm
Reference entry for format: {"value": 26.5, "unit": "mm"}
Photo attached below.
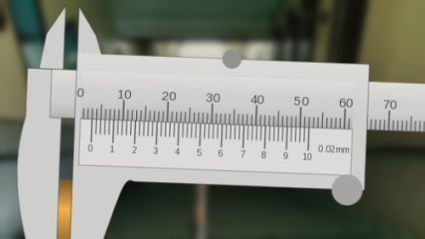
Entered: {"value": 3.0, "unit": "mm"}
